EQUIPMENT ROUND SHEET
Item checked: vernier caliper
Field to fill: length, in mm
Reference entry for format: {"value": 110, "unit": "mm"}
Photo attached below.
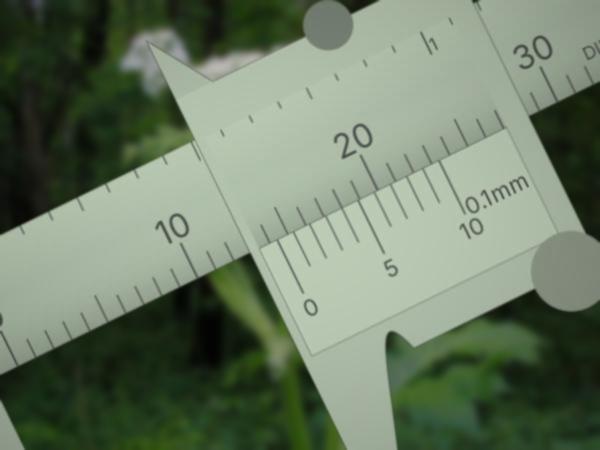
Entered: {"value": 14.4, "unit": "mm"}
